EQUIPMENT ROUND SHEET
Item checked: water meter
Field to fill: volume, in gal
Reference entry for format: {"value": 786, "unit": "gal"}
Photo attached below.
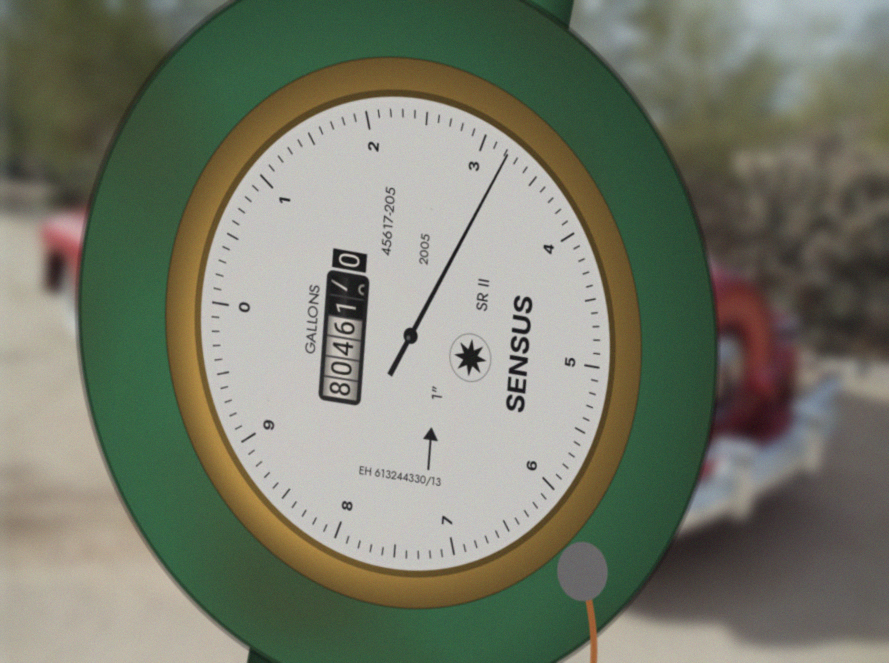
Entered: {"value": 8046173.2, "unit": "gal"}
